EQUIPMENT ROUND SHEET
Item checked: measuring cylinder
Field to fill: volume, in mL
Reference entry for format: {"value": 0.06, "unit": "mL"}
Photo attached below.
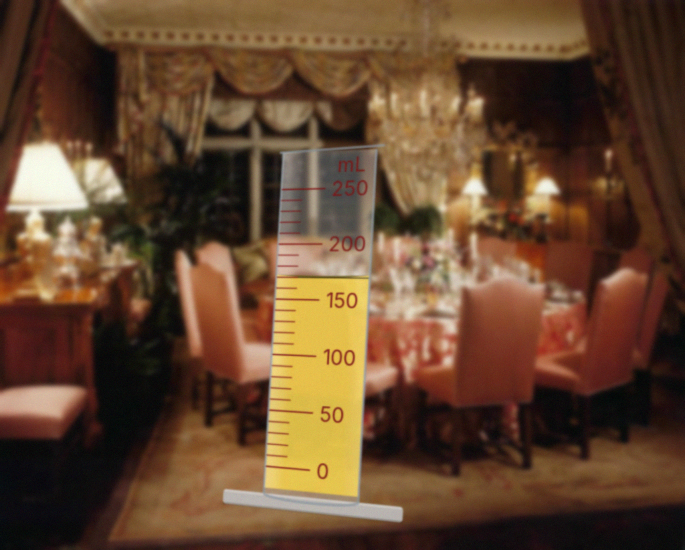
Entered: {"value": 170, "unit": "mL"}
